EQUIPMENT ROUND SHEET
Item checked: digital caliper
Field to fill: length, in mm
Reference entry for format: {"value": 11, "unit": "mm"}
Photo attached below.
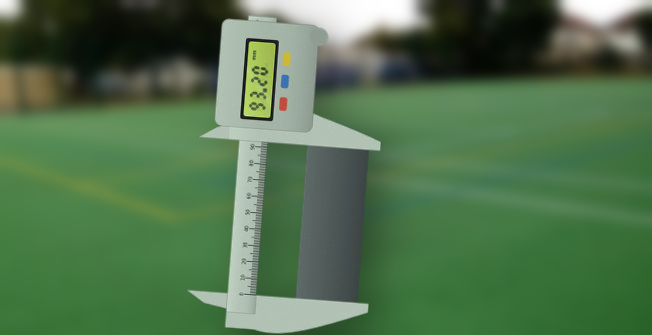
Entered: {"value": 93.20, "unit": "mm"}
